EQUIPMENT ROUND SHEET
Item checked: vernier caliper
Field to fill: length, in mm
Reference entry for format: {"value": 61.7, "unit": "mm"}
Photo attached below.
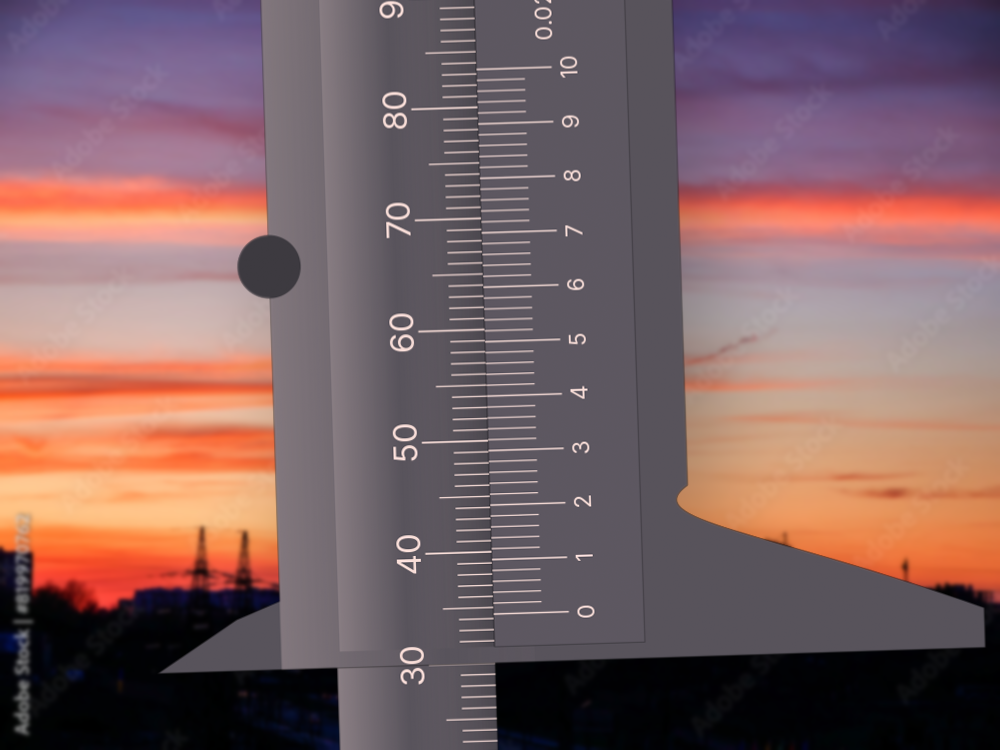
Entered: {"value": 34.4, "unit": "mm"}
